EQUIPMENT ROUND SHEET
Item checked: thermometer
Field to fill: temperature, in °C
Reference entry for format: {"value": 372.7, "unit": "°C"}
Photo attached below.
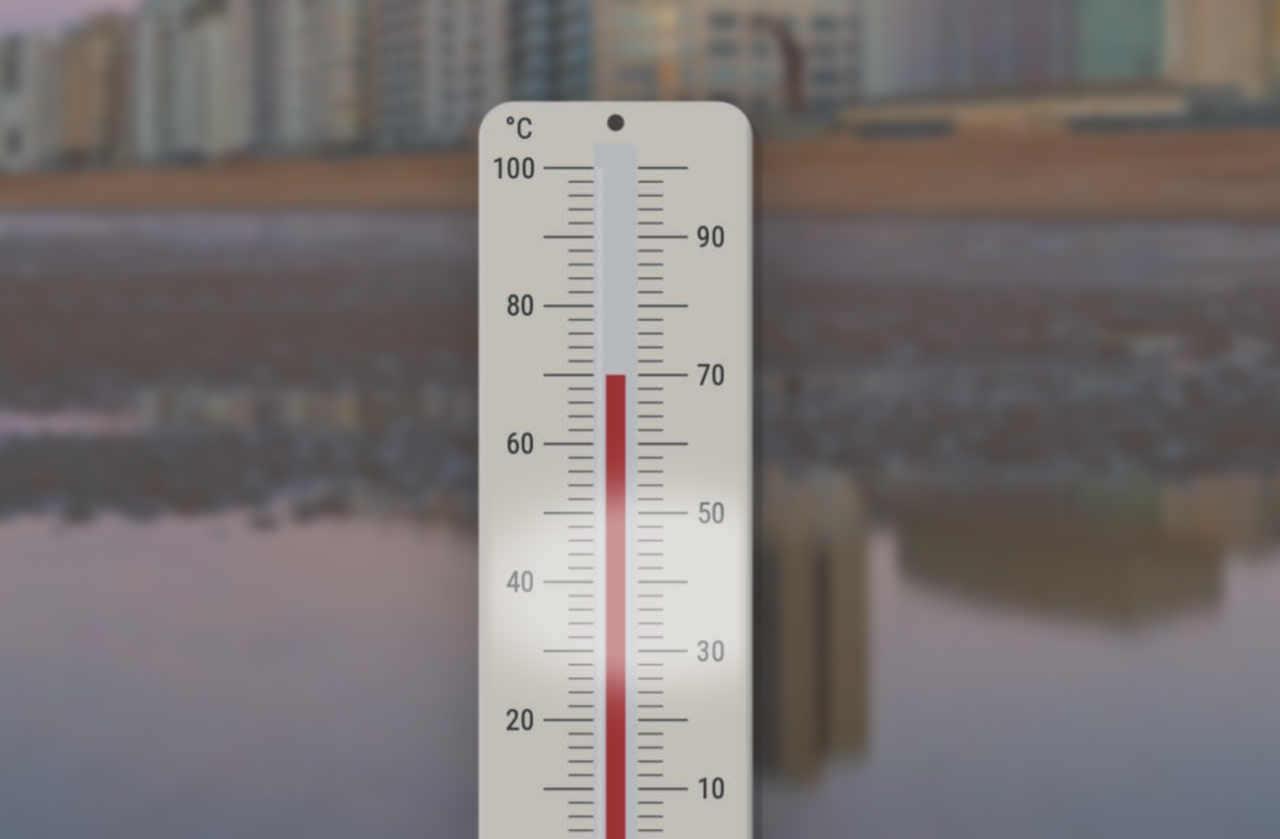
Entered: {"value": 70, "unit": "°C"}
